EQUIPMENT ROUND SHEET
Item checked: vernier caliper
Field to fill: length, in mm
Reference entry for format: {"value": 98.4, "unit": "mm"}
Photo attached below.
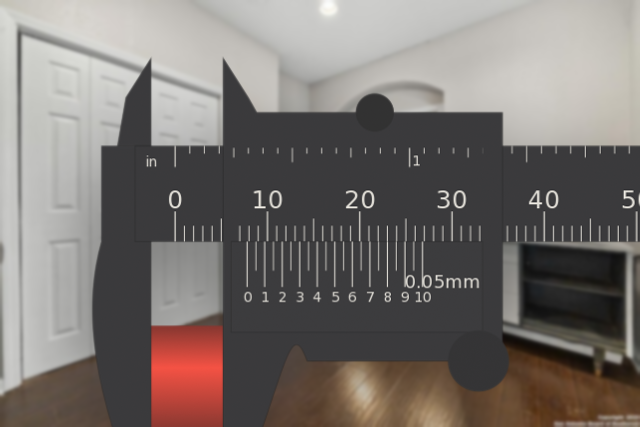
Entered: {"value": 7.8, "unit": "mm"}
